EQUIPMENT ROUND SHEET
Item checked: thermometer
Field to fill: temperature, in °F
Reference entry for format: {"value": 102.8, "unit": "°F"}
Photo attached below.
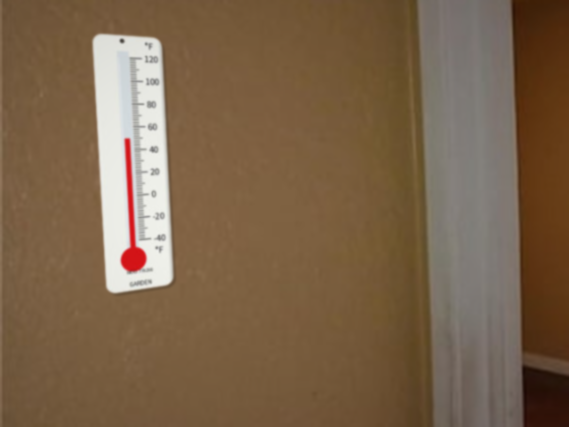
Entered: {"value": 50, "unit": "°F"}
